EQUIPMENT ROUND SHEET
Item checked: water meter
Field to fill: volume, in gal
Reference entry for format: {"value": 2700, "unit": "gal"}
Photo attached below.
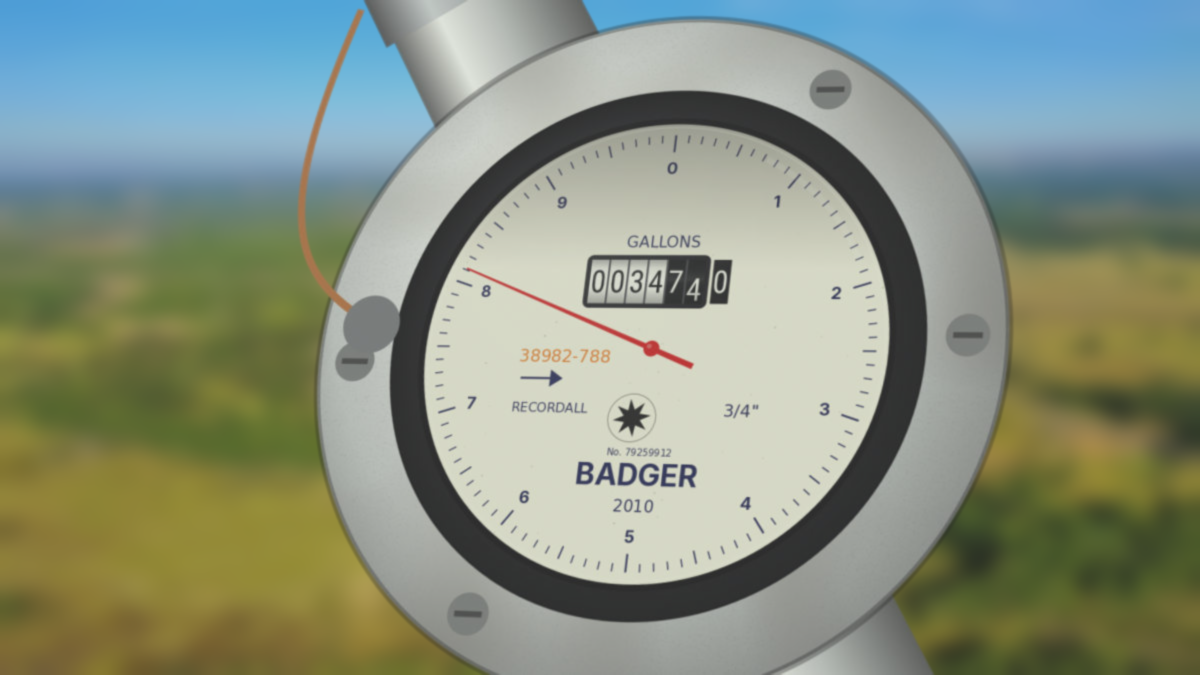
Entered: {"value": 34738.1, "unit": "gal"}
